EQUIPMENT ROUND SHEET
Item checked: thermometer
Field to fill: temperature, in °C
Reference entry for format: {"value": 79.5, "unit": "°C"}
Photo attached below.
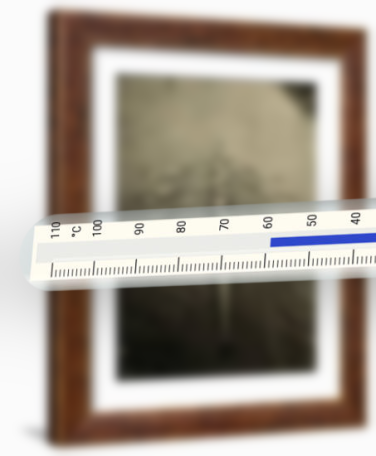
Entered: {"value": 59, "unit": "°C"}
